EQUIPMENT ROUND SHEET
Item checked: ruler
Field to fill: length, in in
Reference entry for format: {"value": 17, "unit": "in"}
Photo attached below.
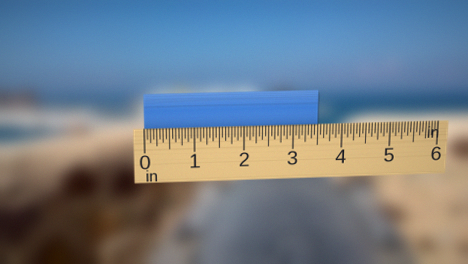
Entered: {"value": 3.5, "unit": "in"}
